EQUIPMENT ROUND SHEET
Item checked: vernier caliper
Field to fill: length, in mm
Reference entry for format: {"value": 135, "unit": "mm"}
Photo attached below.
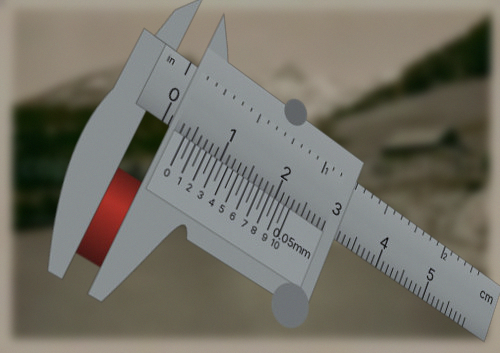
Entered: {"value": 3.8, "unit": "mm"}
